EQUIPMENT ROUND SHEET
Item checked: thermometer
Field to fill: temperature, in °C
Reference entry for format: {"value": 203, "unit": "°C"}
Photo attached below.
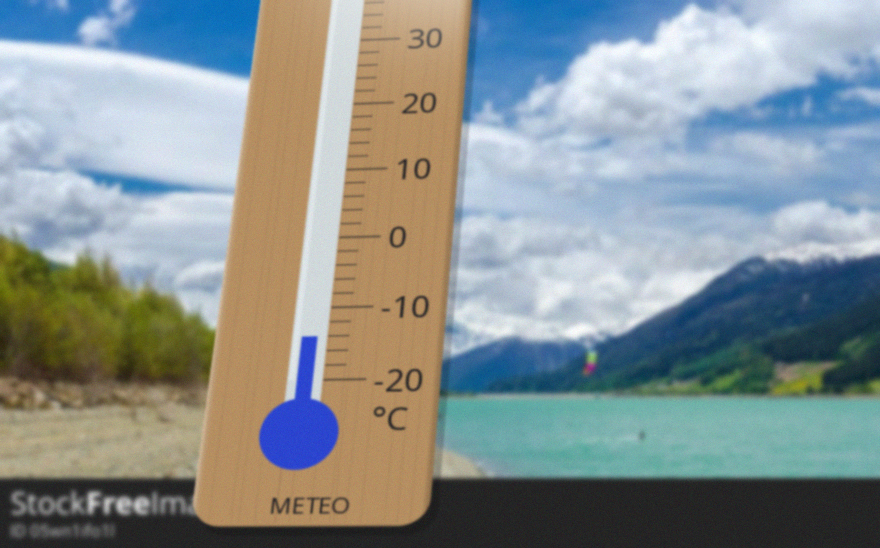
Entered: {"value": -14, "unit": "°C"}
